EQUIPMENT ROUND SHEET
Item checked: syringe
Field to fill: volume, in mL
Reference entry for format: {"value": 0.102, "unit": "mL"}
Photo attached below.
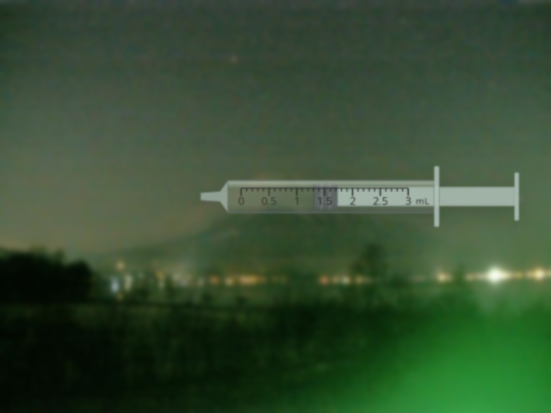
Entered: {"value": 1.3, "unit": "mL"}
